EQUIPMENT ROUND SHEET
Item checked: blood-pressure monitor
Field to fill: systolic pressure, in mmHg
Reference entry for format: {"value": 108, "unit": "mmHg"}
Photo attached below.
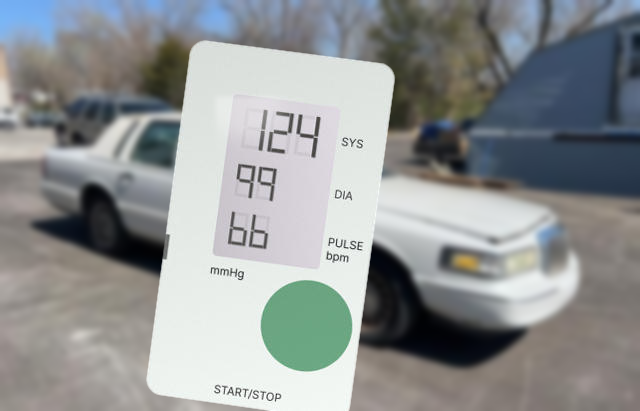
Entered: {"value": 124, "unit": "mmHg"}
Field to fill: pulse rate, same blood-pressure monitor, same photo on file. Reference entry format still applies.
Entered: {"value": 66, "unit": "bpm"}
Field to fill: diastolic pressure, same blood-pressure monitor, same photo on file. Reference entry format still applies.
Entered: {"value": 99, "unit": "mmHg"}
